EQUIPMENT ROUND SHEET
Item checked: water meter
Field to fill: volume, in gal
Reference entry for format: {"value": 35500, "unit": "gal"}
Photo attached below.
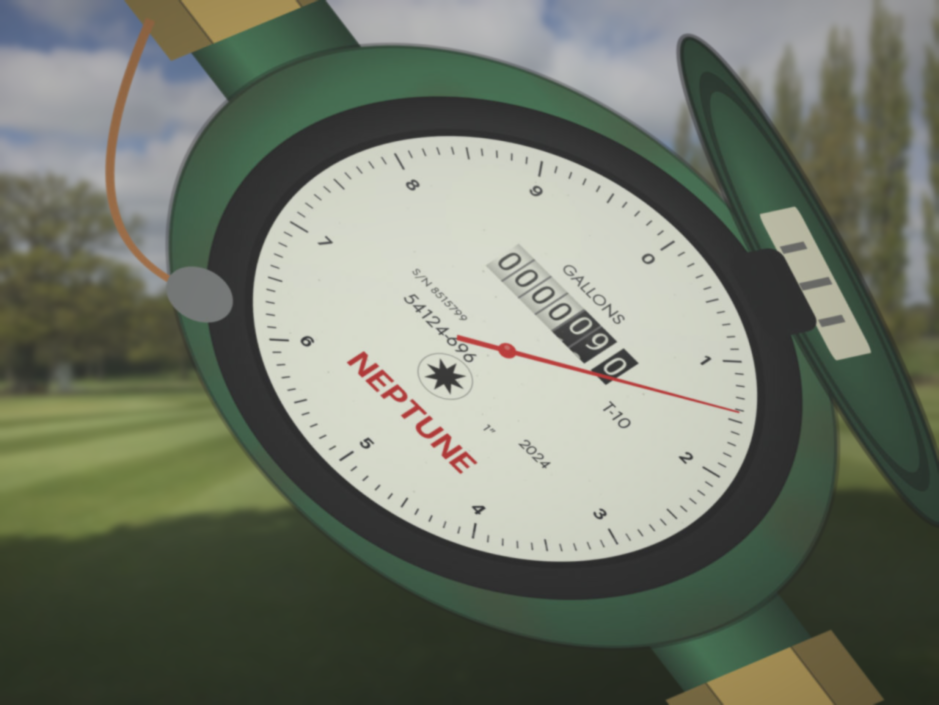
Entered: {"value": 91.4, "unit": "gal"}
